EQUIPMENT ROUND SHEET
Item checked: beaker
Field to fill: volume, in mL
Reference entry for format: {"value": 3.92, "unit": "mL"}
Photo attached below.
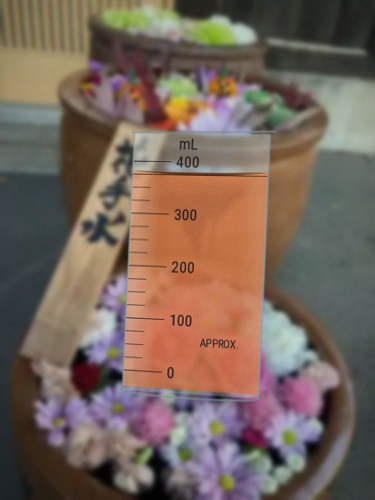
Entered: {"value": 375, "unit": "mL"}
